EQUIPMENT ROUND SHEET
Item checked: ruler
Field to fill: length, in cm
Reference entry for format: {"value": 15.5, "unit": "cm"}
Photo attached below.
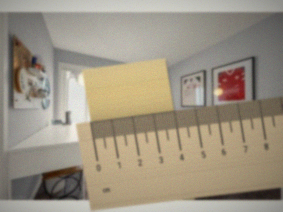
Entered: {"value": 4, "unit": "cm"}
